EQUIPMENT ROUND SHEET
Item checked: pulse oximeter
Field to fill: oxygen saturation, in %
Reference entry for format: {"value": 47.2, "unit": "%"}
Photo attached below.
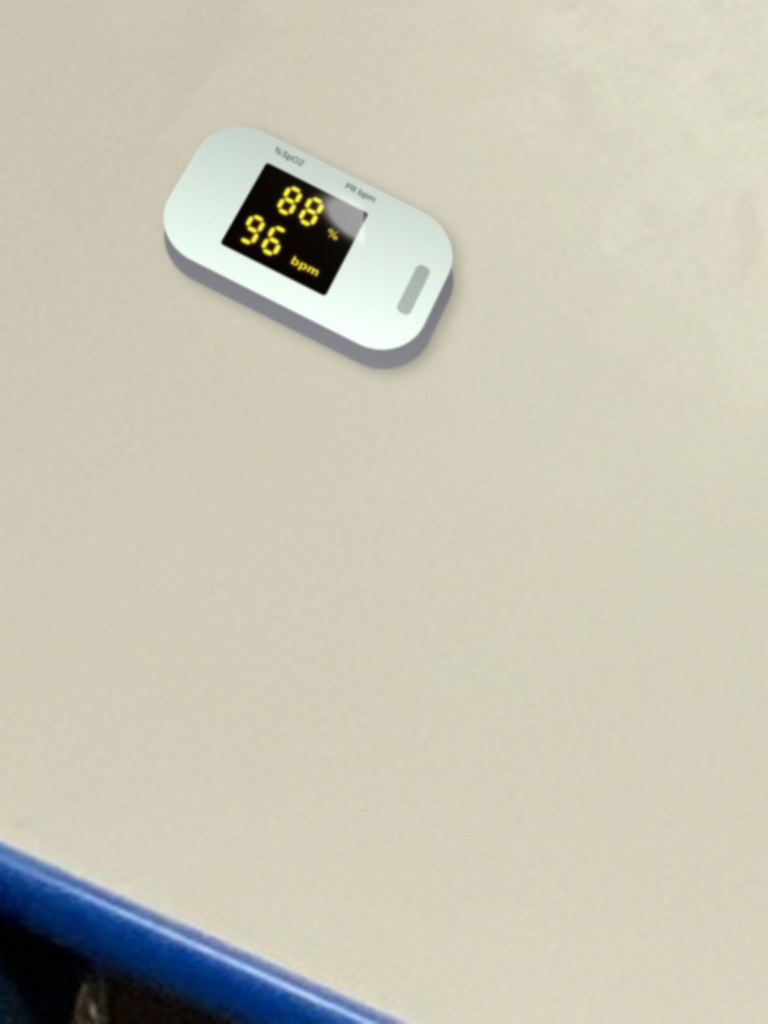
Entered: {"value": 88, "unit": "%"}
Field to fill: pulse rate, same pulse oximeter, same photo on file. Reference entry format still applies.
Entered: {"value": 96, "unit": "bpm"}
